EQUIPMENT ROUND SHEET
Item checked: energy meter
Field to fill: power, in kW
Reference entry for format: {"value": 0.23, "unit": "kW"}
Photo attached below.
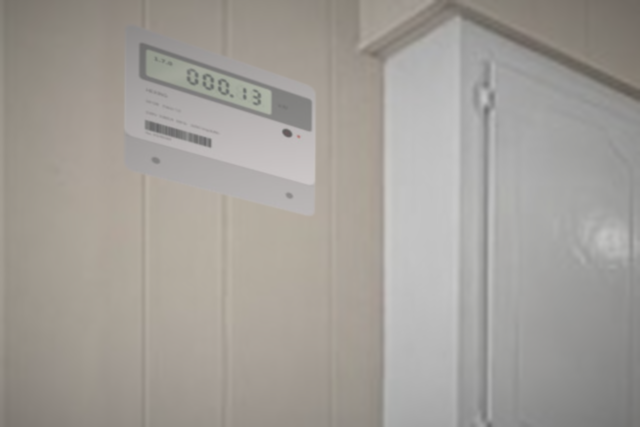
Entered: {"value": 0.13, "unit": "kW"}
